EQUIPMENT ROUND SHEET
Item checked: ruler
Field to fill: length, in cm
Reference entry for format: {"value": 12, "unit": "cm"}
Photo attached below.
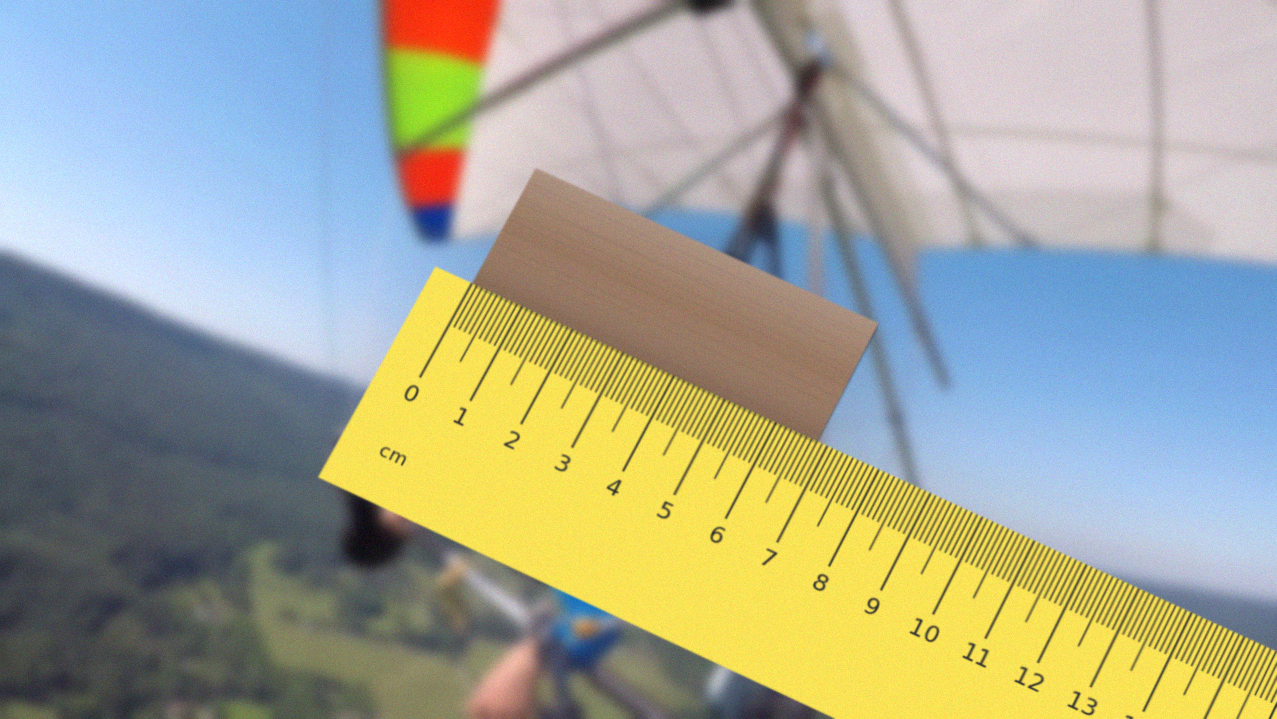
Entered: {"value": 6.8, "unit": "cm"}
